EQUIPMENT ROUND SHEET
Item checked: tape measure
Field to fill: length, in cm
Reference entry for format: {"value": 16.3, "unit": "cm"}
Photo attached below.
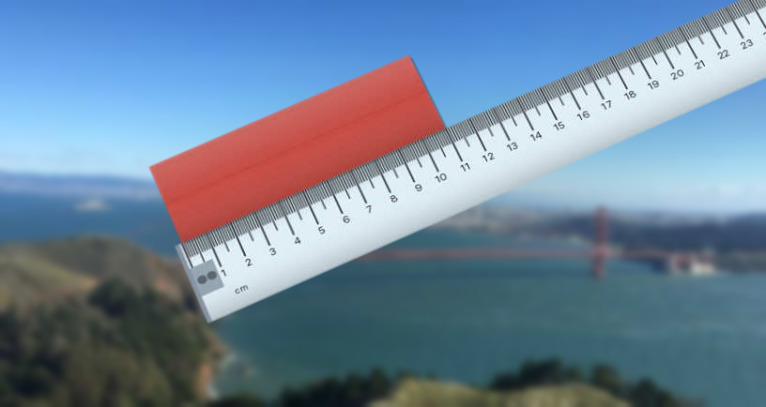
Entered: {"value": 11, "unit": "cm"}
